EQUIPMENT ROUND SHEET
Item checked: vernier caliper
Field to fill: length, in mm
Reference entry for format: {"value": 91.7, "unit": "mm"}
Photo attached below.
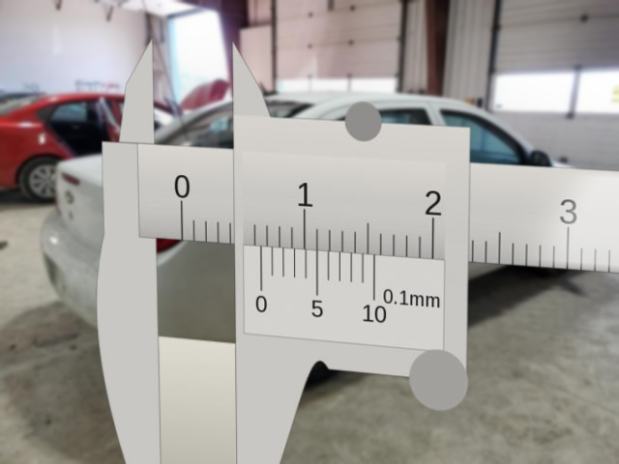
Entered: {"value": 6.5, "unit": "mm"}
